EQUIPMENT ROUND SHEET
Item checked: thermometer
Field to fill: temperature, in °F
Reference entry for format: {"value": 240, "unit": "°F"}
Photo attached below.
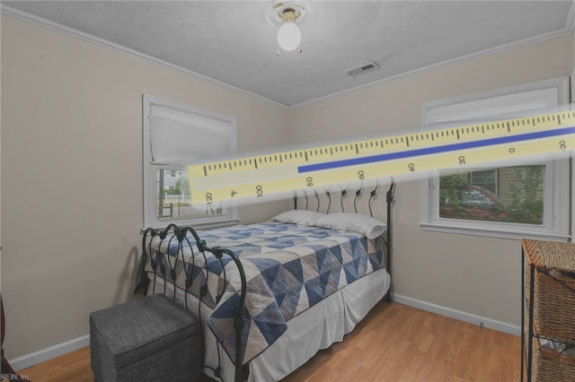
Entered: {"value": 84, "unit": "°F"}
